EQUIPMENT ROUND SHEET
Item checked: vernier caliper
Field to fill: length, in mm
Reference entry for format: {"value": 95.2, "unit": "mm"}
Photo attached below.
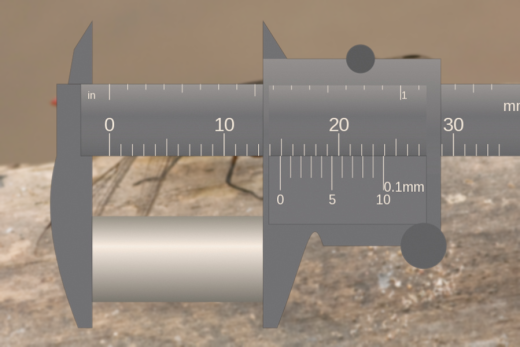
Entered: {"value": 14.9, "unit": "mm"}
